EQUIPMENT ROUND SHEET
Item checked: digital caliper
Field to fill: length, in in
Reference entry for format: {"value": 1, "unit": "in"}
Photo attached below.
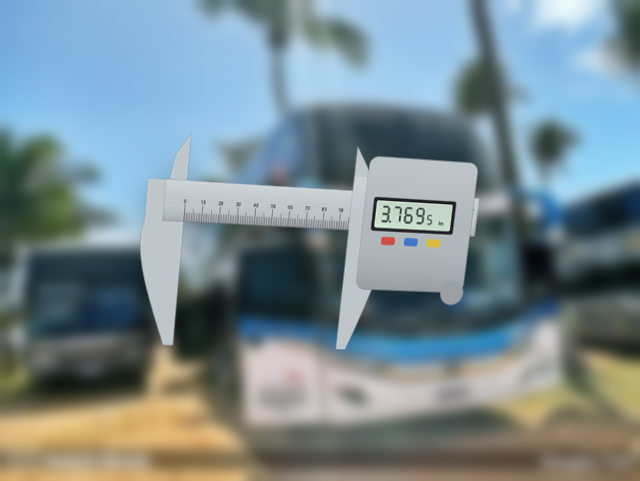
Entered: {"value": 3.7695, "unit": "in"}
